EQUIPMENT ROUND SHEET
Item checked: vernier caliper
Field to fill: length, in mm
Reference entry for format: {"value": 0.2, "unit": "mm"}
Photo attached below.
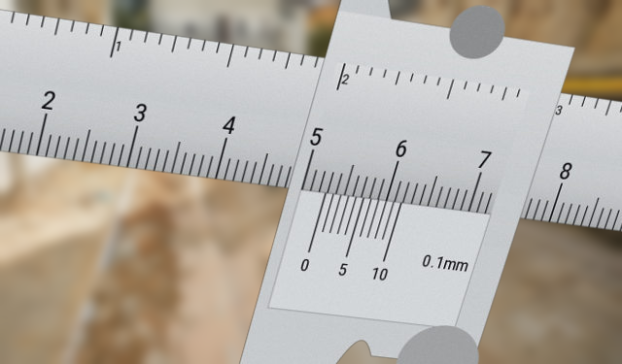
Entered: {"value": 52.8, "unit": "mm"}
